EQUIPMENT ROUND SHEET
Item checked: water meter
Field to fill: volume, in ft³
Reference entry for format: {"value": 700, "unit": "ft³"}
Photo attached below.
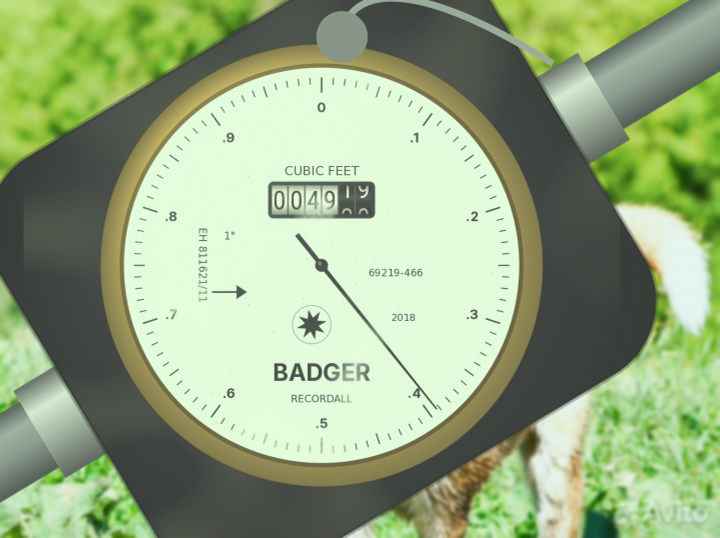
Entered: {"value": 4919.39, "unit": "ft³"}
